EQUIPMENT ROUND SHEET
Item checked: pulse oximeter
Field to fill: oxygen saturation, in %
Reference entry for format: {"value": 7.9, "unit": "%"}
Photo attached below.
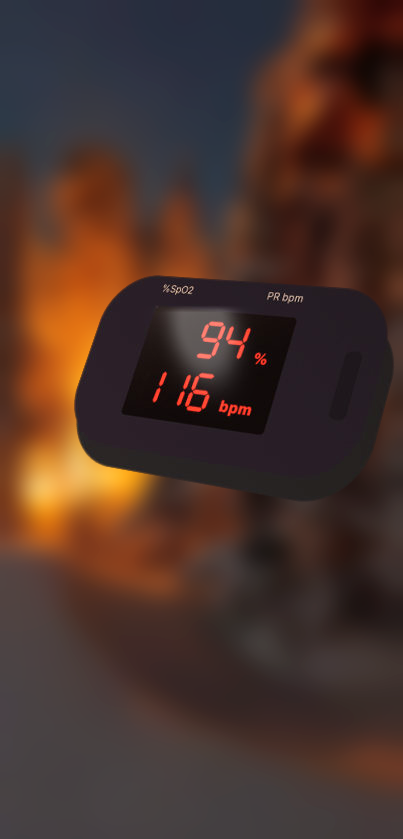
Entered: {"value": 94, "unit": "%"}
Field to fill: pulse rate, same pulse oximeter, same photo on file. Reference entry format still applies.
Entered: {"value": 116, "unit": "bpm"}
